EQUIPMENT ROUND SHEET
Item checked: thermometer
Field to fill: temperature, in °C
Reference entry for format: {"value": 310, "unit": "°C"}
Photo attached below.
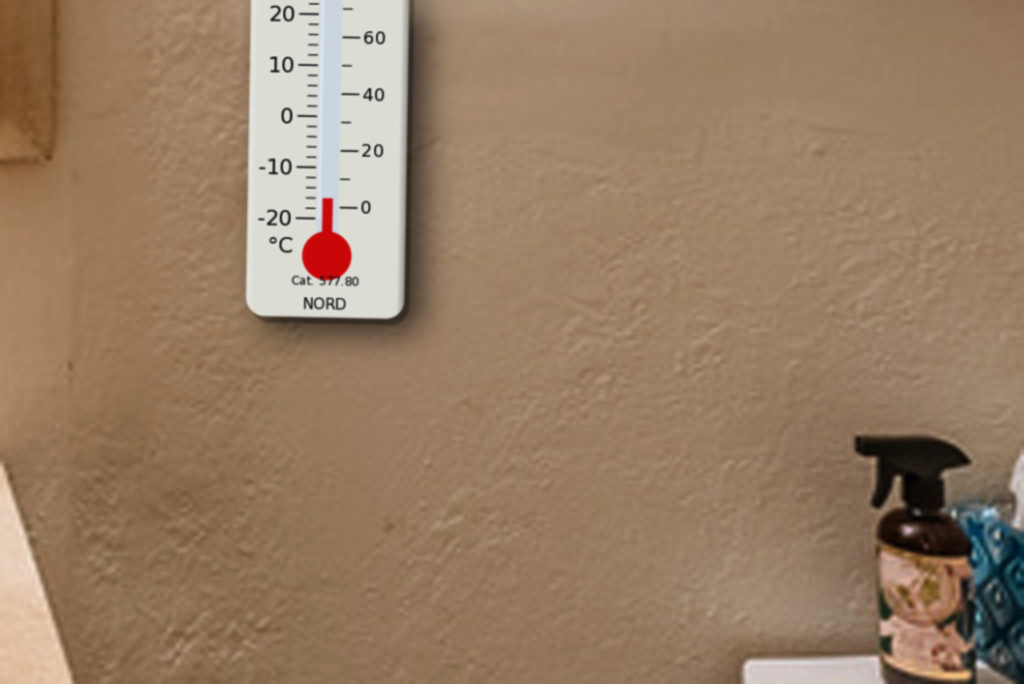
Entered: {"value": -16, "unit": "°C"}
